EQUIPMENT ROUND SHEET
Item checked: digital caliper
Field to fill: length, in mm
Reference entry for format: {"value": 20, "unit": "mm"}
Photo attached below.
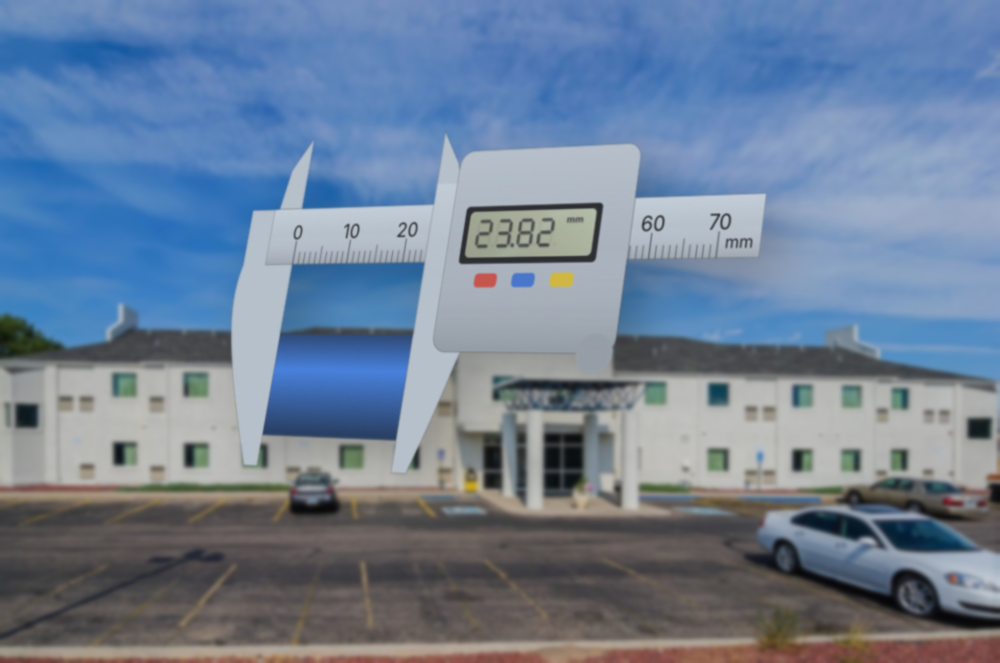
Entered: {"value": 23.82, "unit": "mm"}
